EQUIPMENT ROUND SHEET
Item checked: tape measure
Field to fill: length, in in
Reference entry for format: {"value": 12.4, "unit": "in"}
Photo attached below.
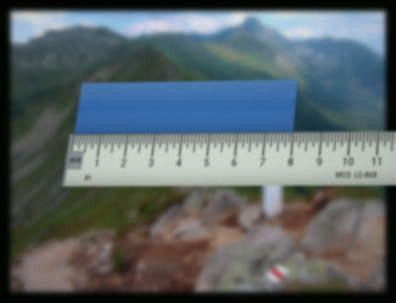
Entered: {"value": 8, "unit": "in"}
